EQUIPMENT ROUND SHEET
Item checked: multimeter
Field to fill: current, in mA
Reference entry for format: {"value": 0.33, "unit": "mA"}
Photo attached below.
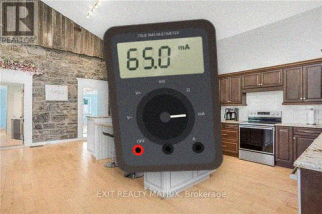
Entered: {"value": 65.0, "unit": "mA"}
